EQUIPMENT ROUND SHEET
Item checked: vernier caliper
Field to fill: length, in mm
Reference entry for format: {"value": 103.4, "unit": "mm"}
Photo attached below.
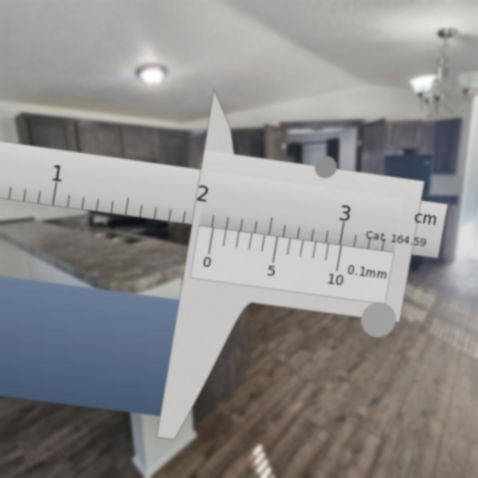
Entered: {"value": 21.1, "unit": "mm"}
